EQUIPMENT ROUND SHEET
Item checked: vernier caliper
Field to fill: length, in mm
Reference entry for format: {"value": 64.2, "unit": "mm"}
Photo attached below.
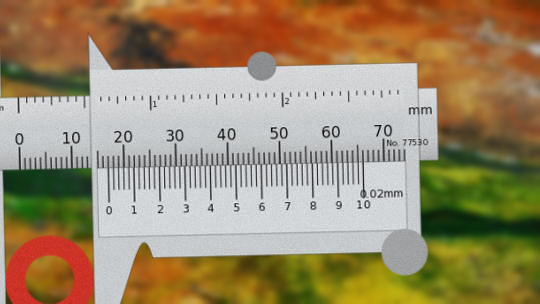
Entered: {"value": 17.0, "unit": "mm"}
